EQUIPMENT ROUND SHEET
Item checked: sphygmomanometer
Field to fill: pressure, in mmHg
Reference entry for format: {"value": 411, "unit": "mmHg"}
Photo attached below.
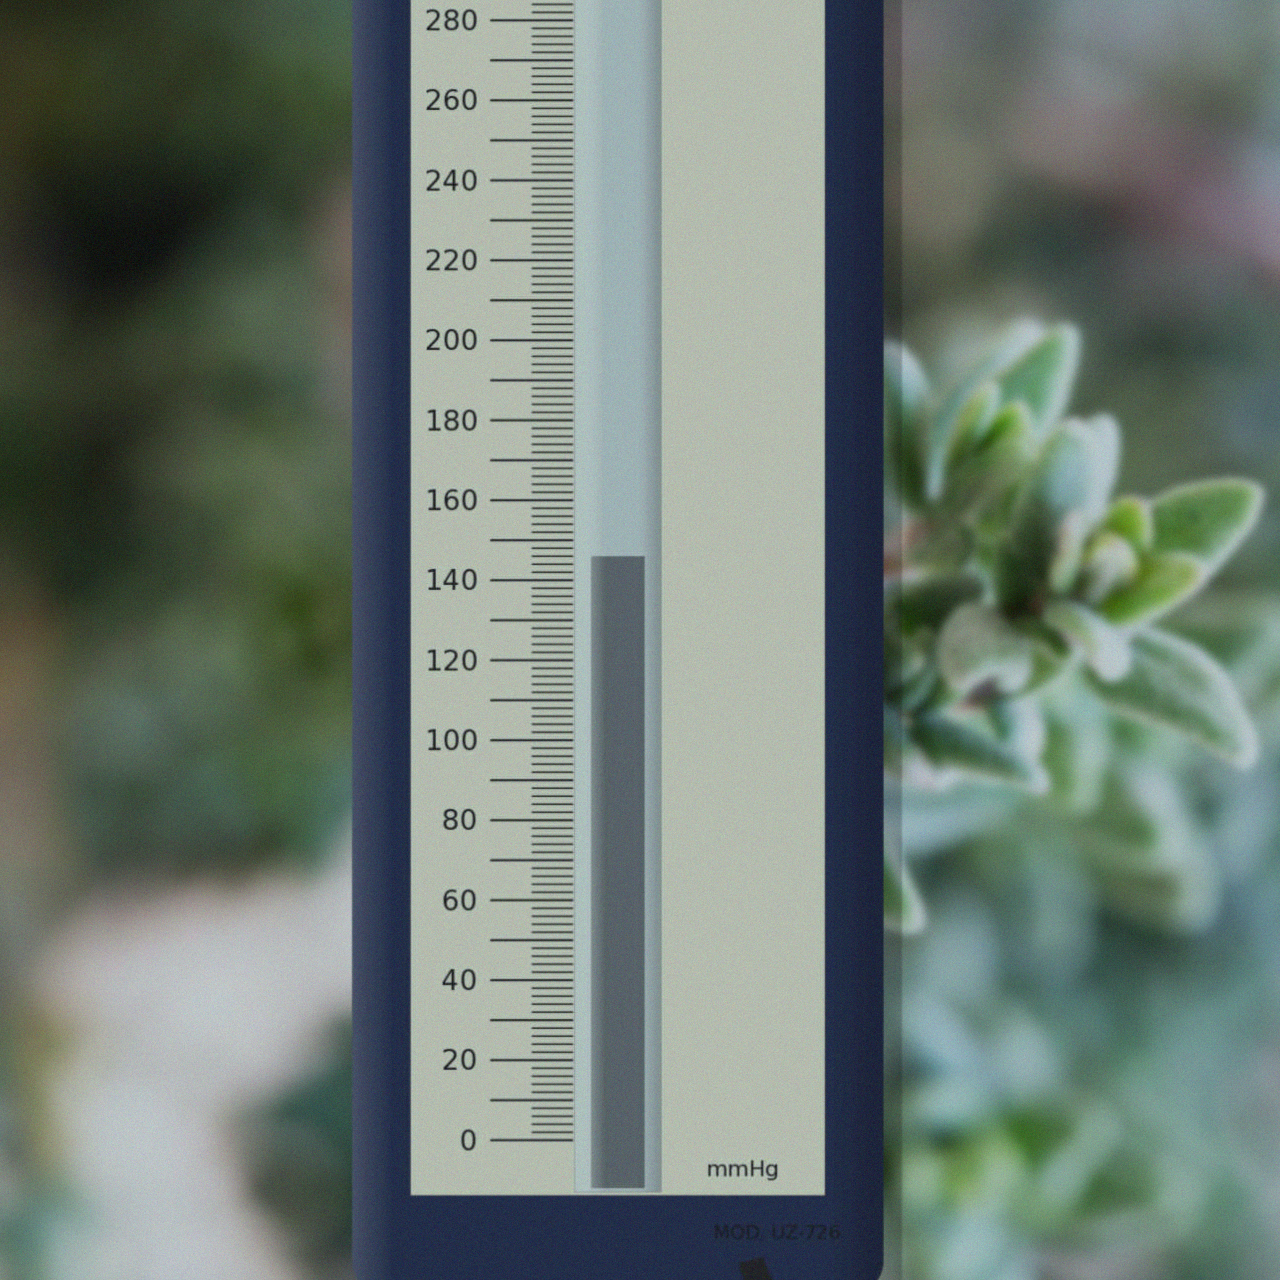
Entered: {"value": 146, "unit": "mmHg"}
